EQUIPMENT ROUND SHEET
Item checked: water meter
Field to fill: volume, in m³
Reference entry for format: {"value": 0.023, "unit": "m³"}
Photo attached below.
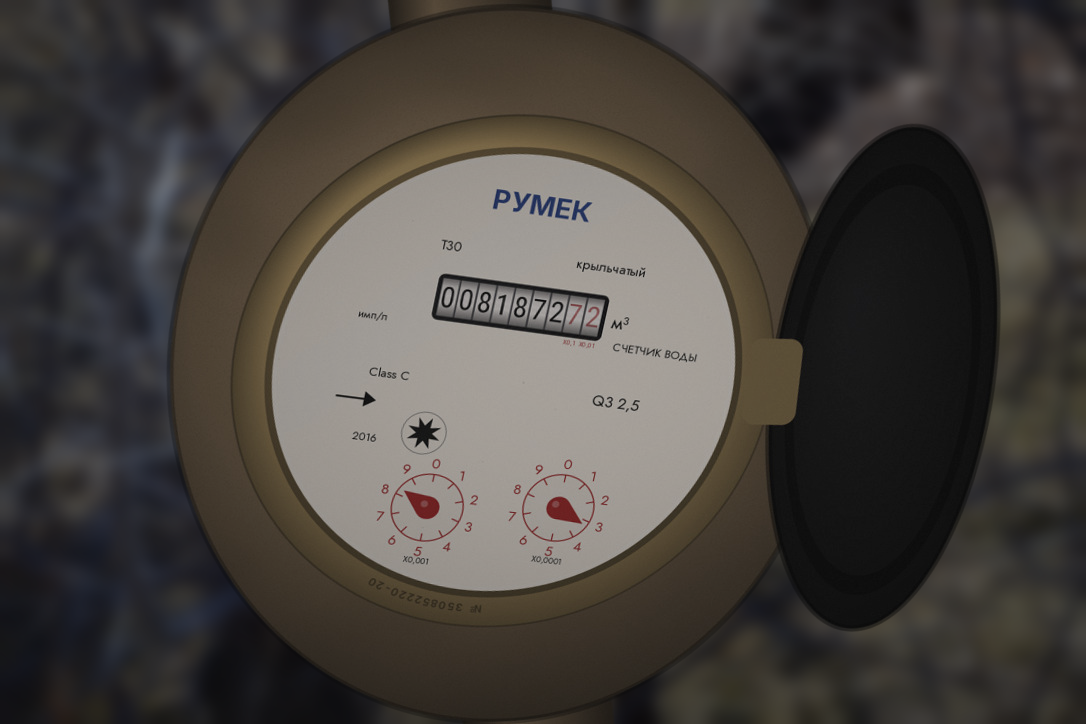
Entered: {"value": 81872.7283, "unit": "m³"}
